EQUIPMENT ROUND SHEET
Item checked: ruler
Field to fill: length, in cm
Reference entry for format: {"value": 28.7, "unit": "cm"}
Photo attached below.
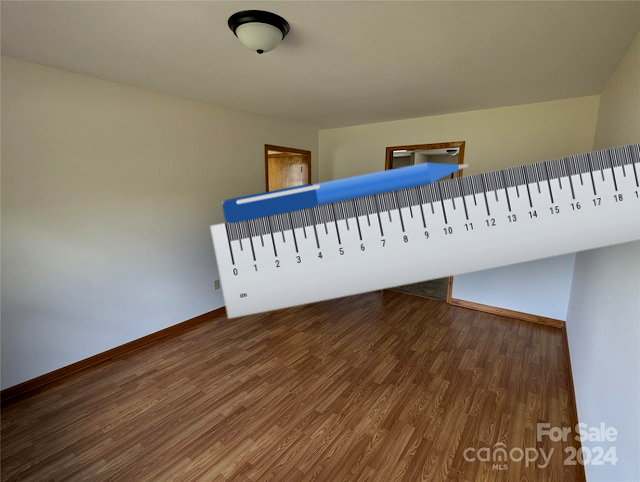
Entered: {"value": 11.5, "unit": "cm"}
